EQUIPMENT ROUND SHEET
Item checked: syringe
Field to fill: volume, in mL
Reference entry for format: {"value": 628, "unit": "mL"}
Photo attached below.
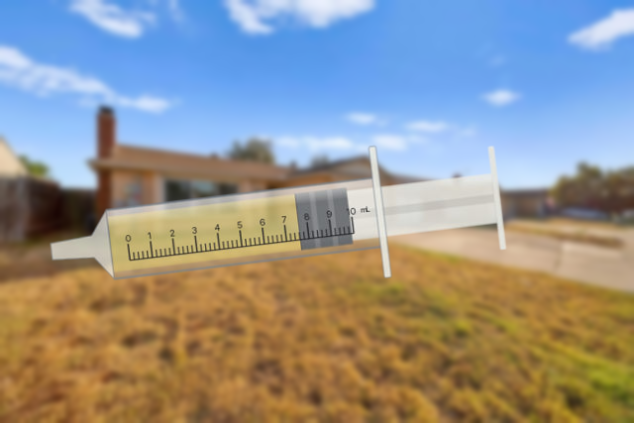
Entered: {"value": 7.6, "unit": "mL"}
